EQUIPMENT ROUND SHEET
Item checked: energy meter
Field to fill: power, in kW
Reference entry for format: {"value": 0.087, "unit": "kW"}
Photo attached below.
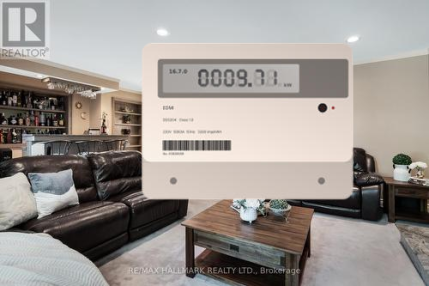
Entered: {"value": 9.71, "unit": "kW"}
